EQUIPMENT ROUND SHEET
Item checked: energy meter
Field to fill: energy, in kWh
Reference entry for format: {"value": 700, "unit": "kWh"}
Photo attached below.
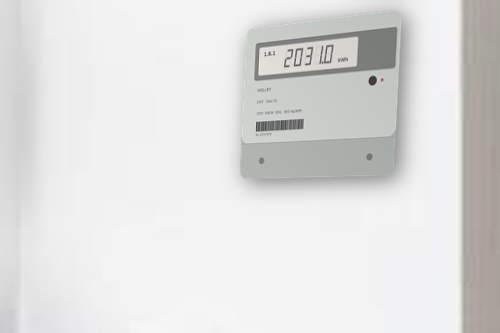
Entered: {"value": 2031.0, "unit": "kWh"}
